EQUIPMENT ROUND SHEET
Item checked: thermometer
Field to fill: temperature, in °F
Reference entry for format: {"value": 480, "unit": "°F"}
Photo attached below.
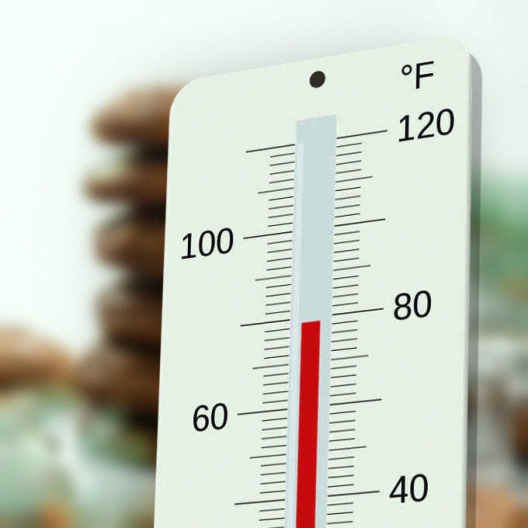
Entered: {"value": 79, "unit": "°F"}
